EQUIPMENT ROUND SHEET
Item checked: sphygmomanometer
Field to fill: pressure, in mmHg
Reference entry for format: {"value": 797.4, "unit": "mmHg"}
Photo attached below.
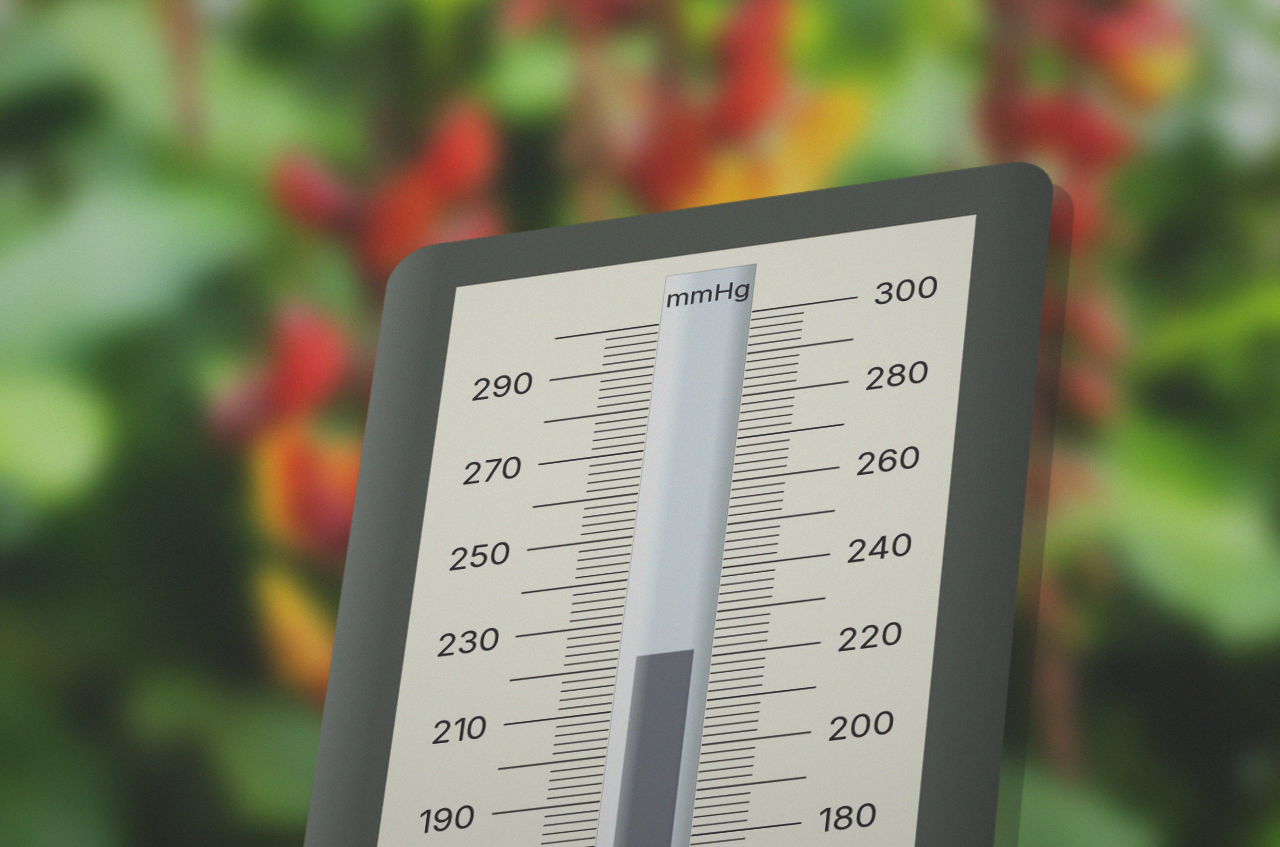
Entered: {"value": 222, "unit": "mmHg"}
